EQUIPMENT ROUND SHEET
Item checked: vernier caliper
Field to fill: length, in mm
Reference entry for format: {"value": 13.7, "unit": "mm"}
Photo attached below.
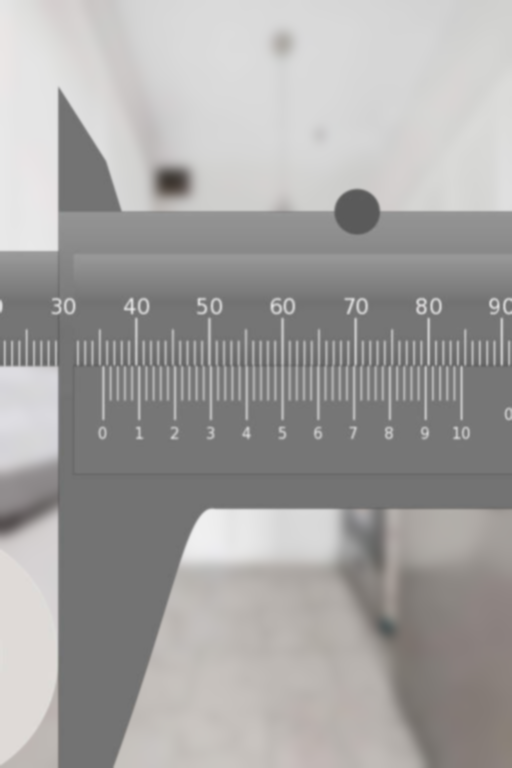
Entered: {"value": 35.5, "unit": "mm"}
